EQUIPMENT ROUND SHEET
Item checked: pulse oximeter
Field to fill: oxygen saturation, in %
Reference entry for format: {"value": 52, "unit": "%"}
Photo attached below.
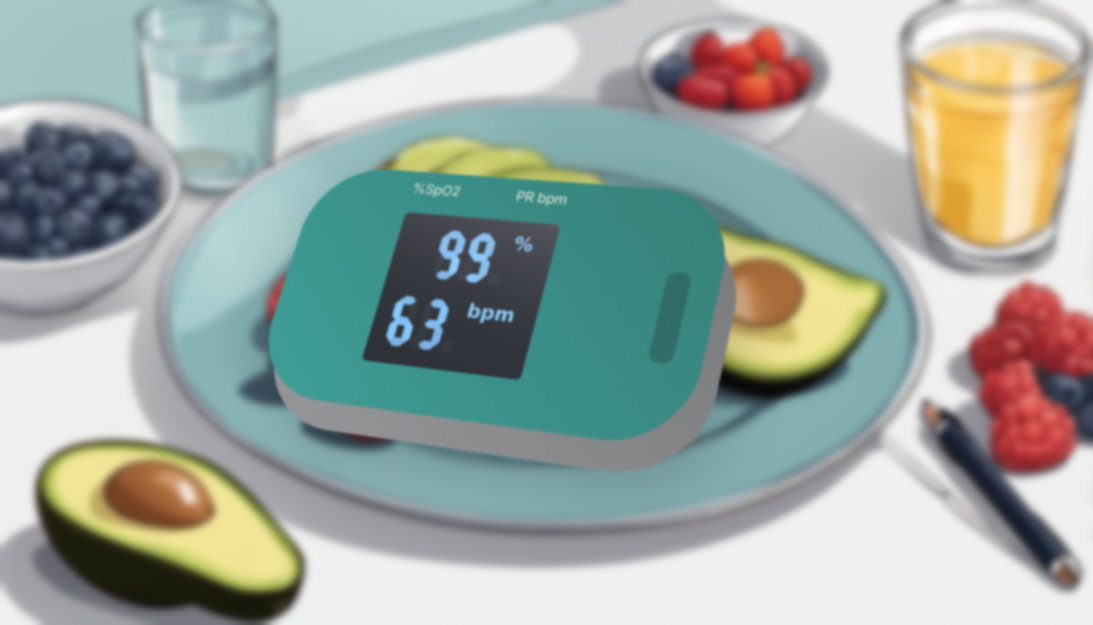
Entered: {"value": 99, "unit": "%"}
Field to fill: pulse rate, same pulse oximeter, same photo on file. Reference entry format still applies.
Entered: {"value": 63, "unit": "bpm"}
